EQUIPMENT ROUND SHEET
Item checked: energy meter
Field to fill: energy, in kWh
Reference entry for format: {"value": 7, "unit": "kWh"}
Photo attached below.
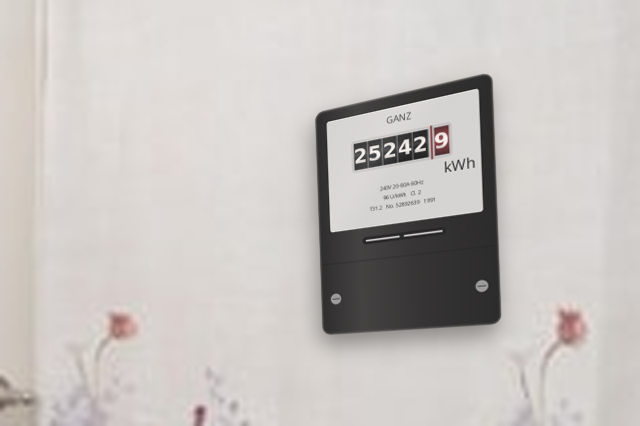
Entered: {"value": 25242.9, "unit": "kWh"}
